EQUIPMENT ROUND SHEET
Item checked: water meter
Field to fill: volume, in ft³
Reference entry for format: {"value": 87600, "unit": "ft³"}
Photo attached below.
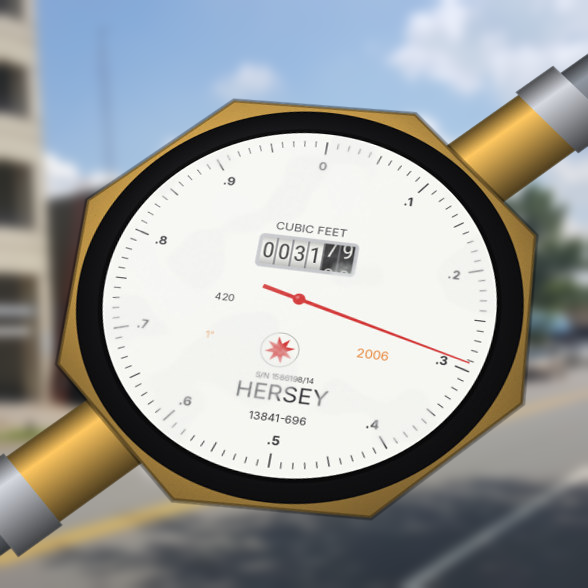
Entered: {"value": 3179.29, "unit": "ft³"}
